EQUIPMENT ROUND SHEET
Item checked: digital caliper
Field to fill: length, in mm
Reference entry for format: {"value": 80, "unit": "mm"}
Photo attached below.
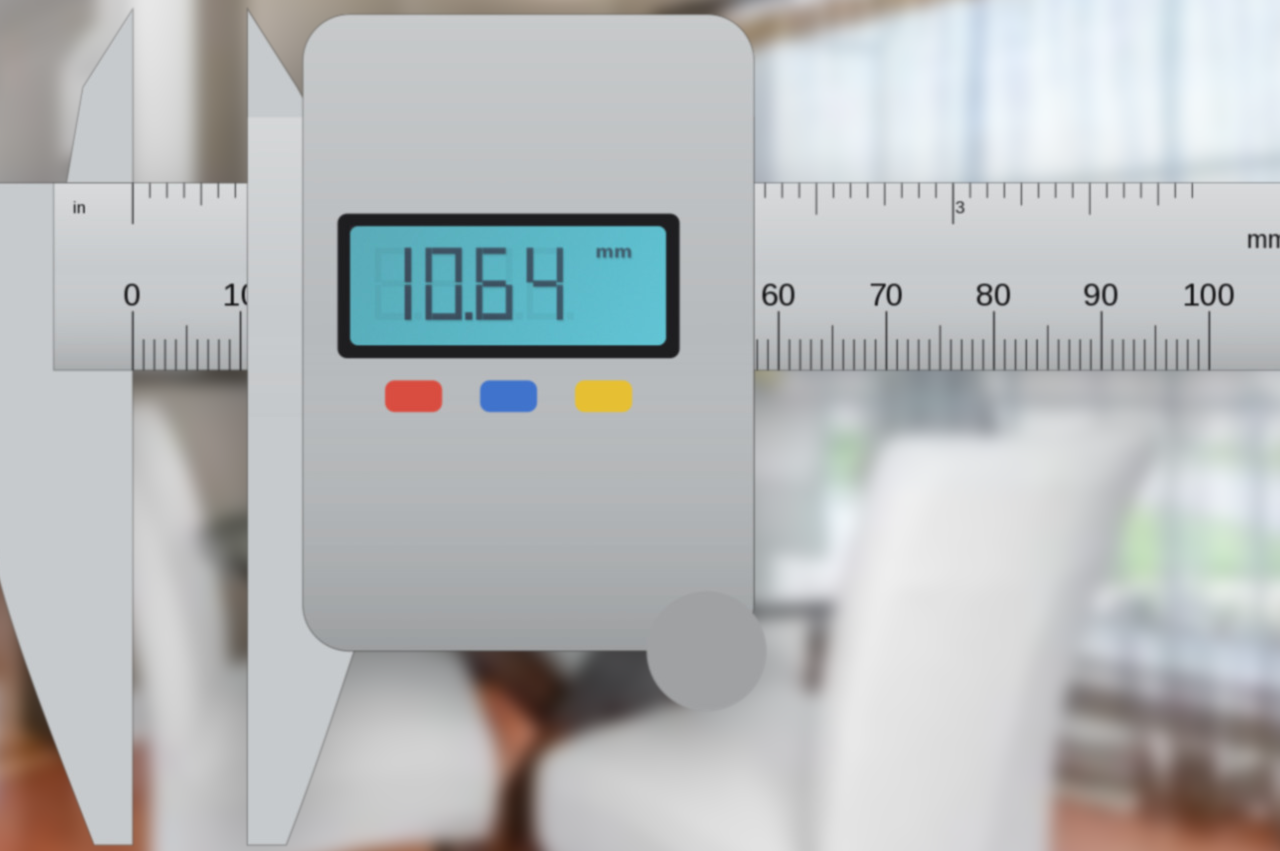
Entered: {"value": 10.64, "unit": "mm"}
